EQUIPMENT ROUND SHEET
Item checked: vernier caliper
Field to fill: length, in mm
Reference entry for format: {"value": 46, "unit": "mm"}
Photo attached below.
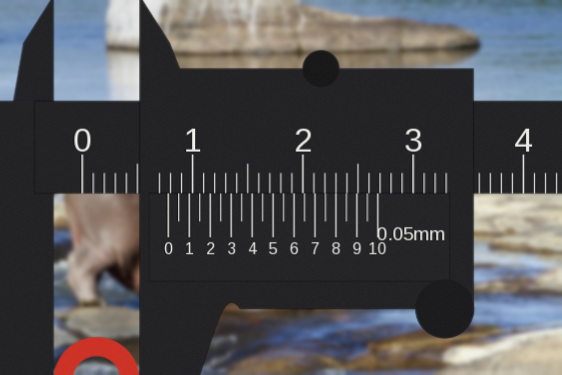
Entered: {"value": 7.8, "unit": "mm"}
